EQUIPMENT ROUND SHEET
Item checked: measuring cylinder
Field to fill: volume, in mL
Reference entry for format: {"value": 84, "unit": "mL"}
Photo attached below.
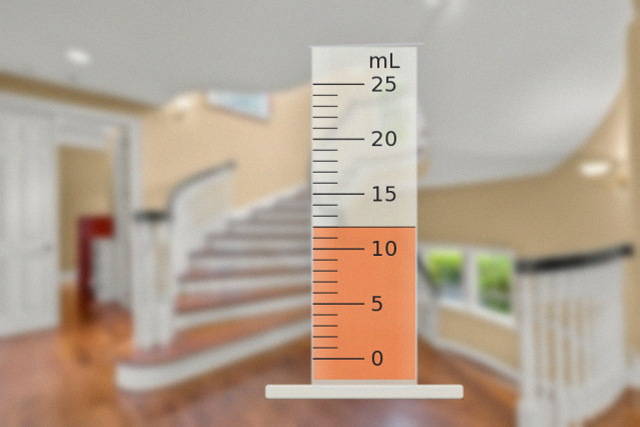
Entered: {"value": 12, "unit": "mL"}
